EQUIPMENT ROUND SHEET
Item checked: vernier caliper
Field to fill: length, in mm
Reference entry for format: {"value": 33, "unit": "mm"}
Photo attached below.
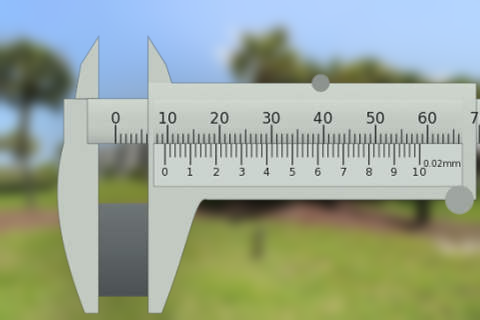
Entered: {"value": 9.5, "unit": "mm"}
